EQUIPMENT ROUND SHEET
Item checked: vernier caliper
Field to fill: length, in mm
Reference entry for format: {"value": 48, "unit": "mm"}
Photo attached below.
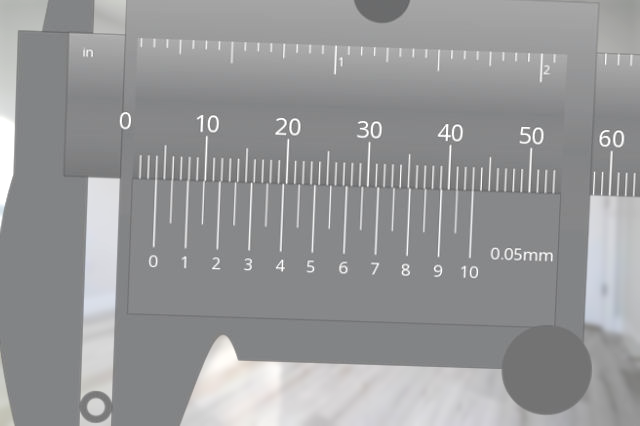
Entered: {"value": 4.0, "unit": "mm"}
